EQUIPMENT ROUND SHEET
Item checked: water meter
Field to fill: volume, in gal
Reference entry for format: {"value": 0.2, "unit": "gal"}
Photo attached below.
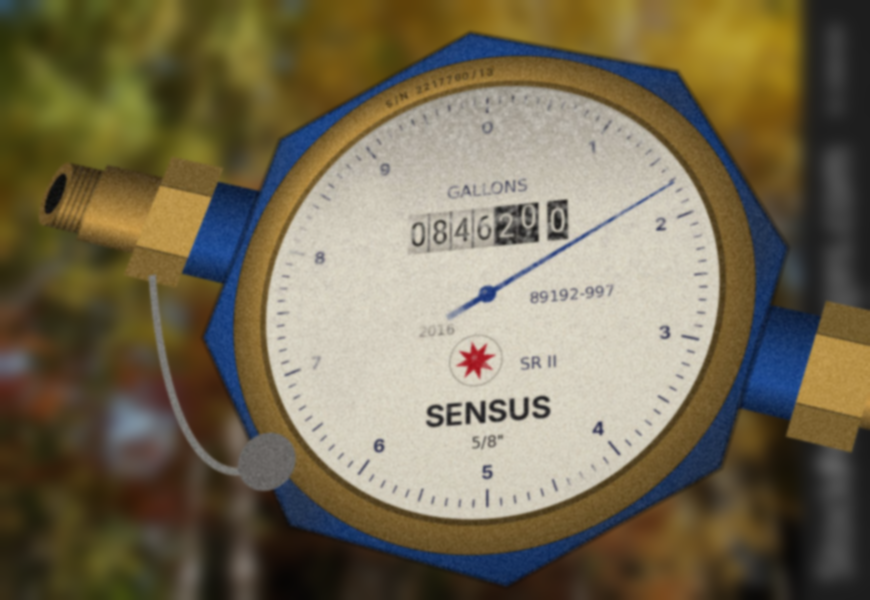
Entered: {"value": 846201.7, "unit": "gal"}
